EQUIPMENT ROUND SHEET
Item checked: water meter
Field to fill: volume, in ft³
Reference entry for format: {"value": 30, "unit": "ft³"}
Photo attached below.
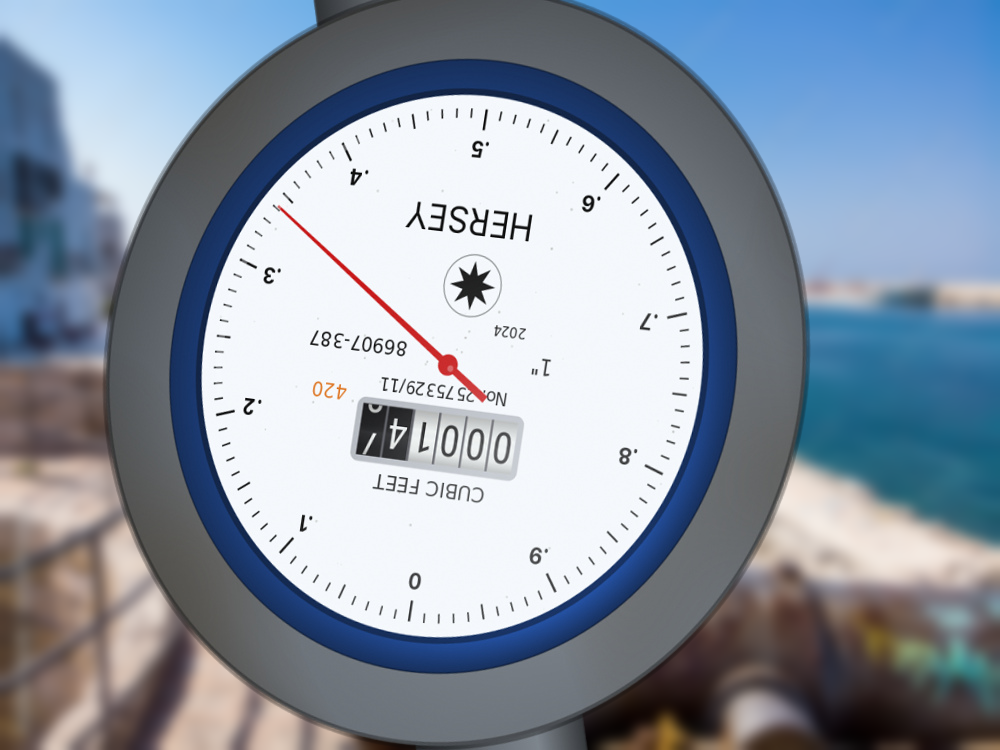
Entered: {"value": 147.34, "unit": "ft³"}
